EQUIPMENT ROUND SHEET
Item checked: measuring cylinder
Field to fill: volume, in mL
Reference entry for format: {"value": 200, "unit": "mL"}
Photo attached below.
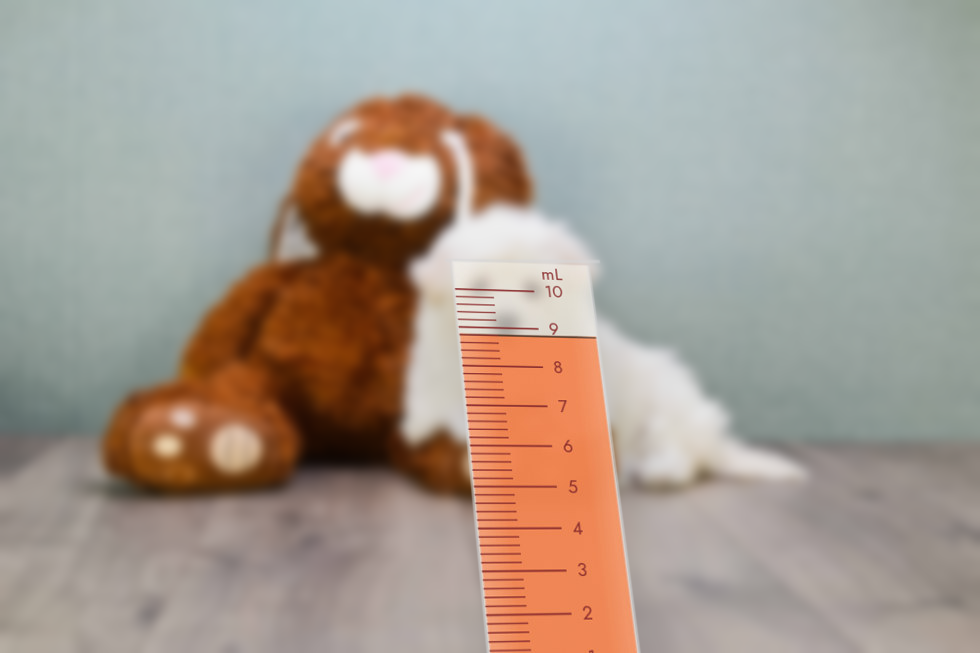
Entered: {"value": 8.8, "unit": "mL"}
